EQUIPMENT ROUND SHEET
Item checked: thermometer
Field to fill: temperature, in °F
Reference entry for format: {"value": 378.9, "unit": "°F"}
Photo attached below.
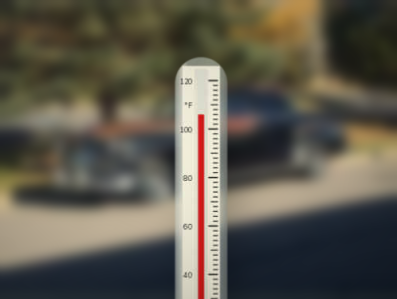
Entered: {"value": 106, "unit": "°F"}
